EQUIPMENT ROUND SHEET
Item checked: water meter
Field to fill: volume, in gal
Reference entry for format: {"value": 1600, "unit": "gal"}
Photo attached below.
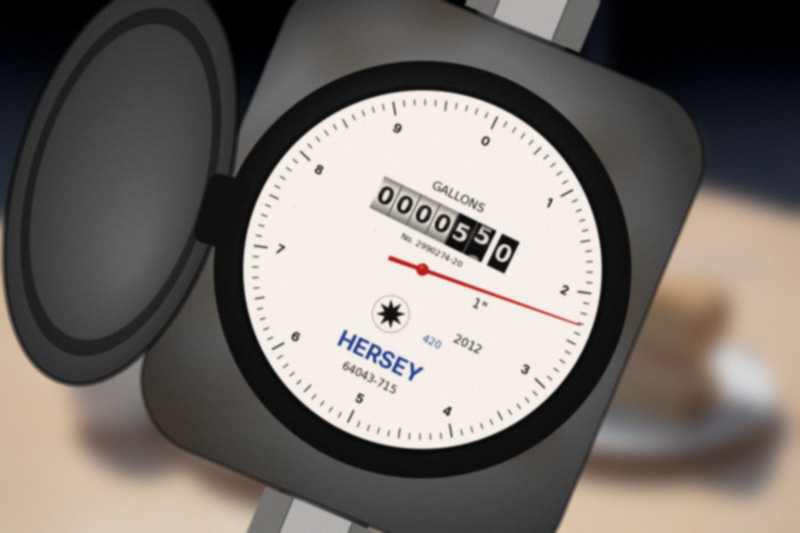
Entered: {"value": 552.3, "unit": "gal"}
